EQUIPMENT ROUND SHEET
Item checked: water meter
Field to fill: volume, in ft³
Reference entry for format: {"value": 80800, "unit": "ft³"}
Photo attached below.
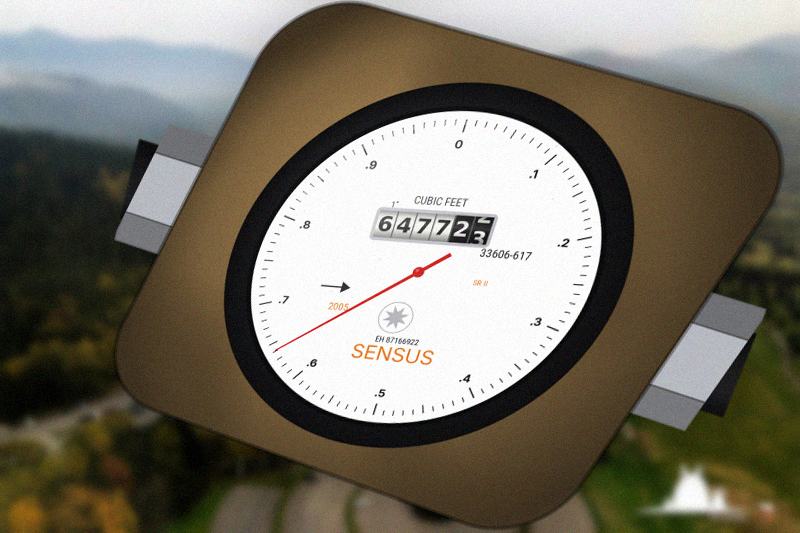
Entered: {"value": 647722.64, "unit": "ft³"}
